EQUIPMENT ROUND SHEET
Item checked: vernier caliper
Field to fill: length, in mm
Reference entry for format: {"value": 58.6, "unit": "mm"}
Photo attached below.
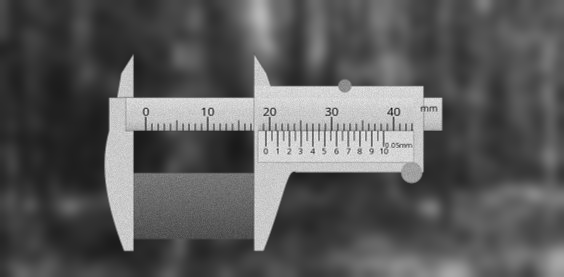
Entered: {"value": 19.4, "unit": "mm"}
